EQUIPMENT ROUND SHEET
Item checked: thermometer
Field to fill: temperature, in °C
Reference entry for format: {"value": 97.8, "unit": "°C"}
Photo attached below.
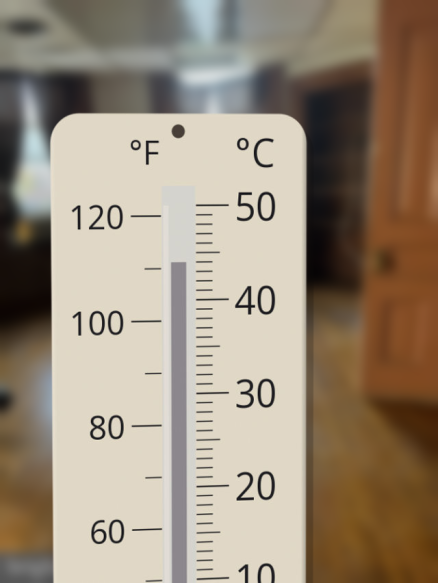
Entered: {"value": 44, "unit": "°C"}
